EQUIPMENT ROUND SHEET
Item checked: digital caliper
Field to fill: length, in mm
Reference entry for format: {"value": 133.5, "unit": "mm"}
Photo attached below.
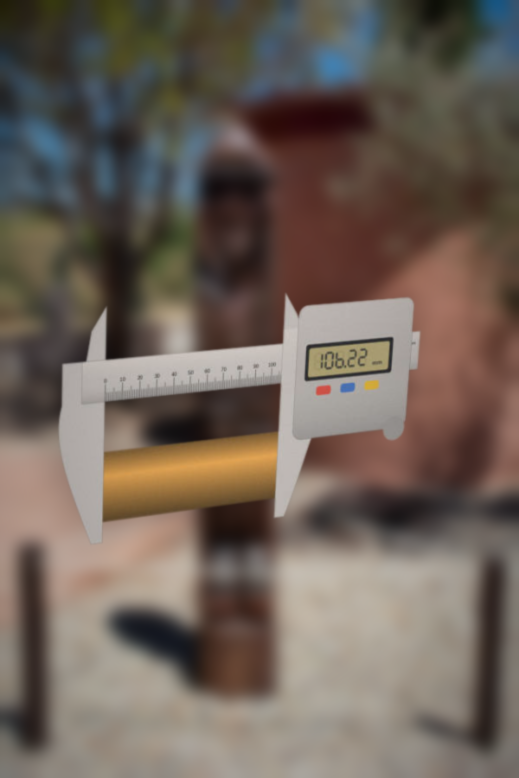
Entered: {"value": 106.22, "unit": "mm"}
